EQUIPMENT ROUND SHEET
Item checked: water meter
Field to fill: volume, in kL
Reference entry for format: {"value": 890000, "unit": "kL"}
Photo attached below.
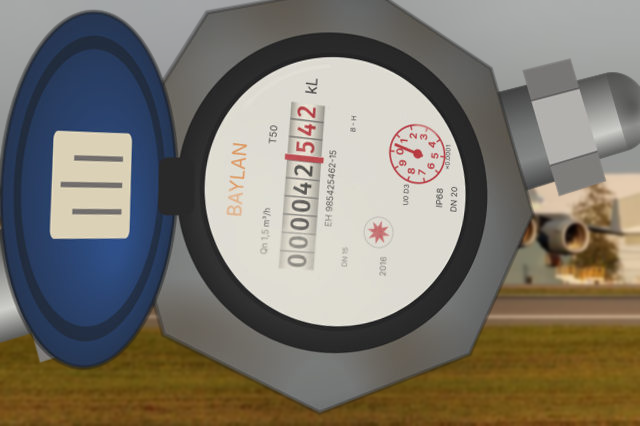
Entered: {"value": 42.5420, "unit": "kL"}
